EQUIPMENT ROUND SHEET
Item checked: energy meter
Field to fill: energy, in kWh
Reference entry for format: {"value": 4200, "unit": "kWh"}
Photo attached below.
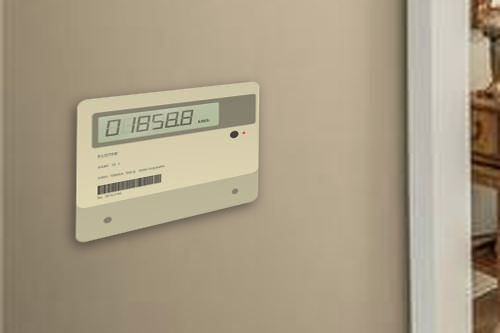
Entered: {"value": 1858.8, "unit": "kWh"}
